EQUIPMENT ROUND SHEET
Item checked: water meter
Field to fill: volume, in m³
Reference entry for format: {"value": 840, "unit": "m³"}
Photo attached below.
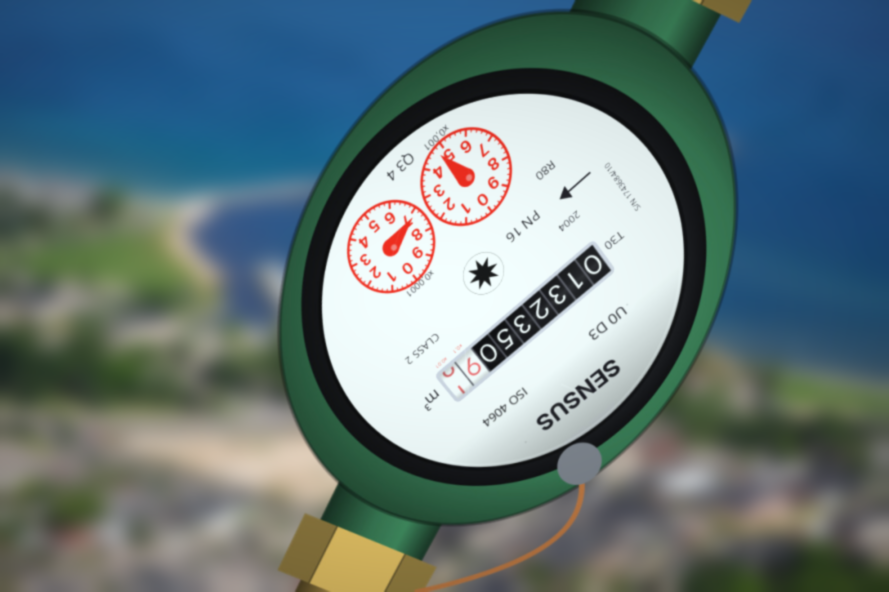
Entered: {"value": 132350.9147, "unit": "m³"}
